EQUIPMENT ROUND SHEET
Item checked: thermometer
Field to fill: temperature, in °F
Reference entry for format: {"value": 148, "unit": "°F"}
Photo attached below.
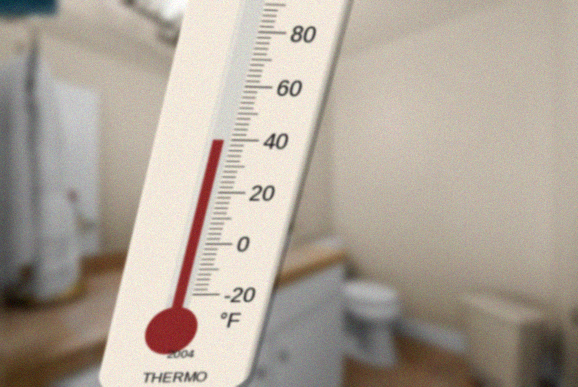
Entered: {"value": 40, "unit": "°F"}
